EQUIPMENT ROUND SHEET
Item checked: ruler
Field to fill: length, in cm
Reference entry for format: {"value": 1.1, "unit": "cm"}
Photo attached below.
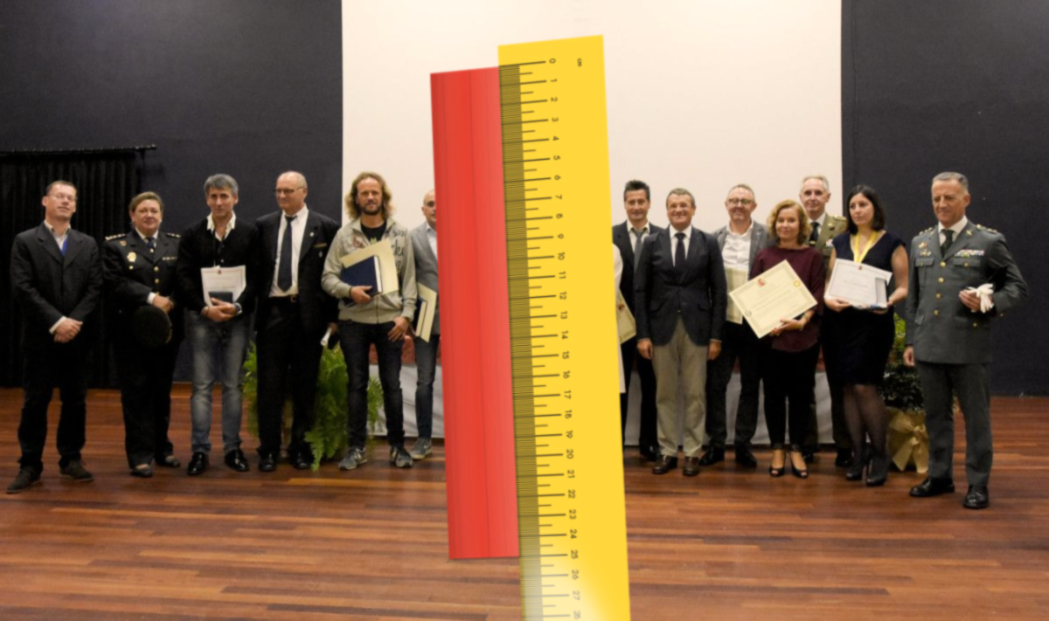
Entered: {"value": 25, "unit": "cm"}
